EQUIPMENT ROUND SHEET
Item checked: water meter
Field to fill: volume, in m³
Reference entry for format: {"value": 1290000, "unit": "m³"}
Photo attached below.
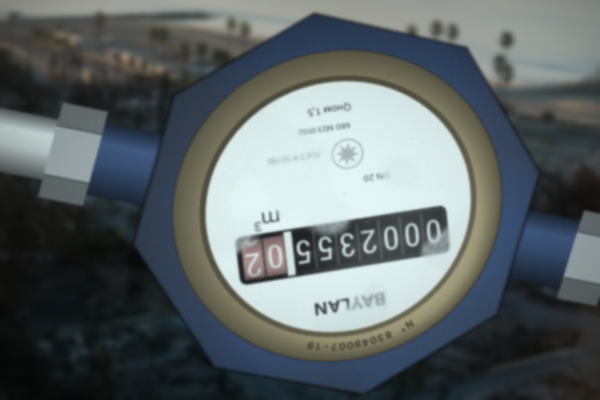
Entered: {"value": 2355.02, "unit": "m³"}
